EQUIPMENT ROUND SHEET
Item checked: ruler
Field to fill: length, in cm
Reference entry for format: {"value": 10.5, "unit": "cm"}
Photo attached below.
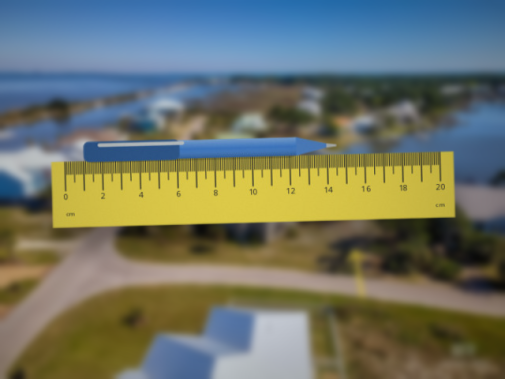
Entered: {"value": 13.5, "unit": "cm"}
